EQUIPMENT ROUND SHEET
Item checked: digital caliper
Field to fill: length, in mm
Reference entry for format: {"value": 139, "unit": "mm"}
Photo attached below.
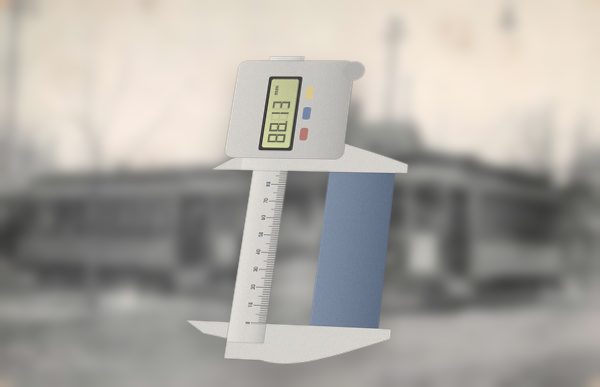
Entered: {"value": 88.13, "unit": "mm"}
